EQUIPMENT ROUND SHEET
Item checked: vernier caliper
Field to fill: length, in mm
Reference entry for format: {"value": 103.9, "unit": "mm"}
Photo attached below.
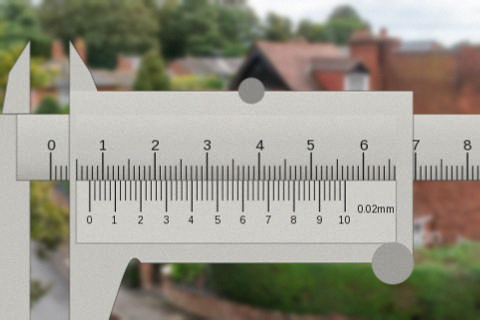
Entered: {"value": 7.5, "unit": "mm"}
